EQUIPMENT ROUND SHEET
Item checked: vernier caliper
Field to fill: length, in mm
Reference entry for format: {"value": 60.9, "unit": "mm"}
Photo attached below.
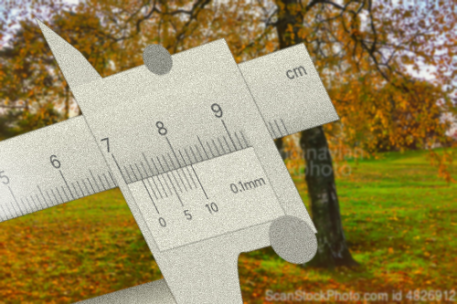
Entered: {"value": 72.8, "unit": "mm"}
